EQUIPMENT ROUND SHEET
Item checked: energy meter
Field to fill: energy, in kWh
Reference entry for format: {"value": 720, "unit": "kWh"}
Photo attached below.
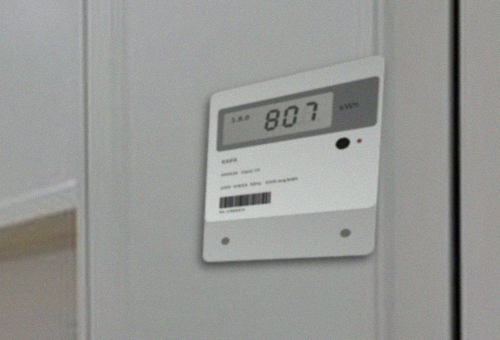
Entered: {"value": 807, "unit": "kWh"}
